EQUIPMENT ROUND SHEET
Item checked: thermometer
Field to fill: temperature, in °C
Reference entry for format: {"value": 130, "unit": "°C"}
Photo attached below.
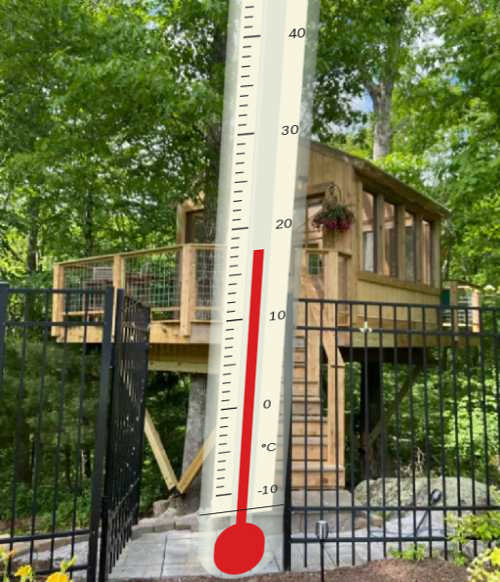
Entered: {"value": 17.5, "unit": "°C"}
